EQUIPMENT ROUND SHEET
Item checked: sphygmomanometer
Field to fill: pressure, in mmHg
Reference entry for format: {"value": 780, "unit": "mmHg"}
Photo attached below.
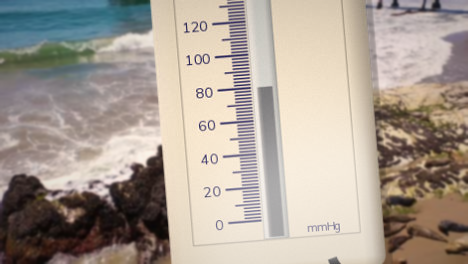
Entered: {"value": 80, "unit": "mmHg"}
